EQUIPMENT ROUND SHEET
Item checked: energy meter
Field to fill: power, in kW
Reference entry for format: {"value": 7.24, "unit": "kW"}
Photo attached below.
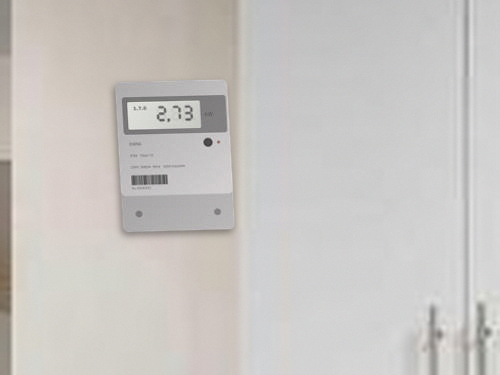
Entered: {"value": 2.73, "unit": "kW"}
